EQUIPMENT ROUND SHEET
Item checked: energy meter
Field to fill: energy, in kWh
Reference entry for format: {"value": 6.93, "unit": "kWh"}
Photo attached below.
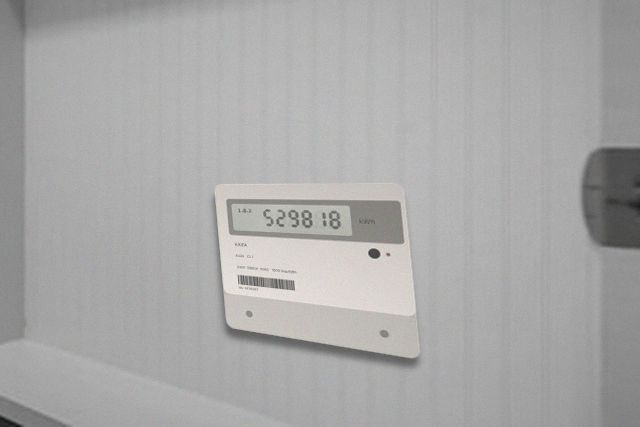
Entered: {"value": 529818, "unit": "kWh"}
